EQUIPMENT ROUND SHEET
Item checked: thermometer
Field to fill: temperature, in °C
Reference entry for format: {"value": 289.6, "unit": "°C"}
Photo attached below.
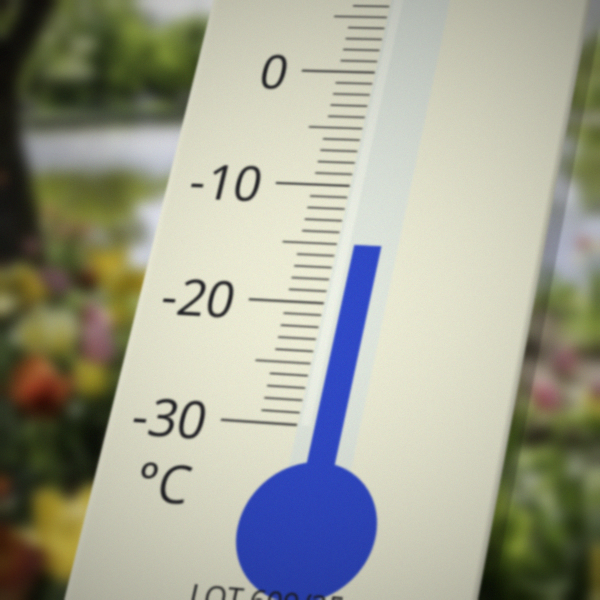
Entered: {"value": -15, "unit": "°C"}
